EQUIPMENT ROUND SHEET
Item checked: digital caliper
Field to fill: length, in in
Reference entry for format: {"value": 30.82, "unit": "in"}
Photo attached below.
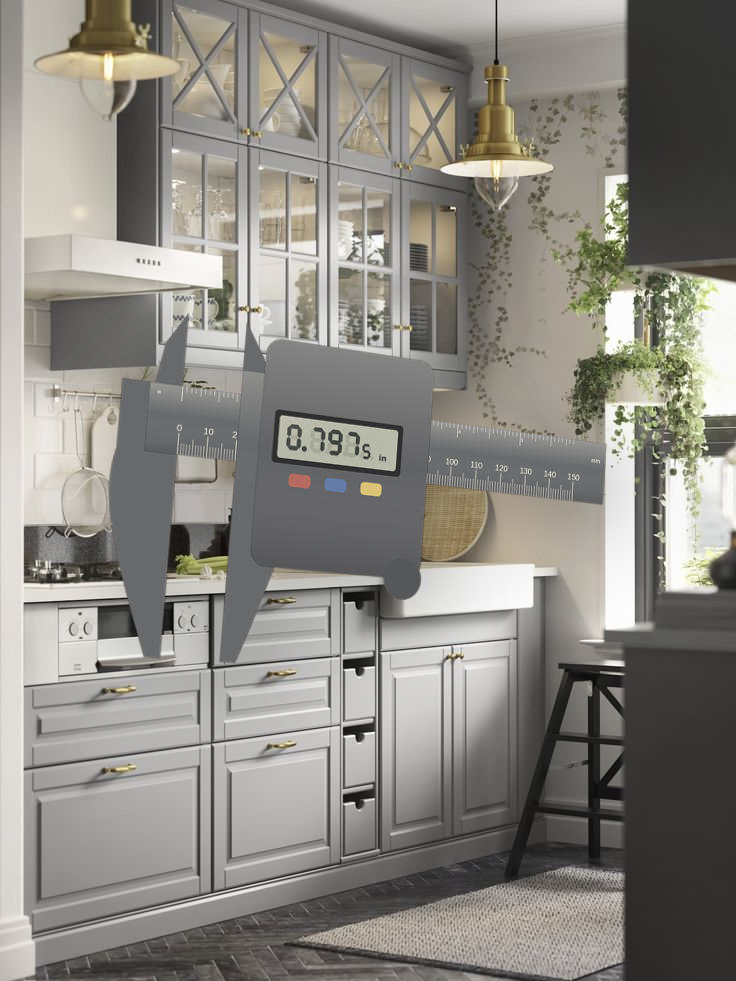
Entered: {"value": 0.7975, "unit": "in"}
